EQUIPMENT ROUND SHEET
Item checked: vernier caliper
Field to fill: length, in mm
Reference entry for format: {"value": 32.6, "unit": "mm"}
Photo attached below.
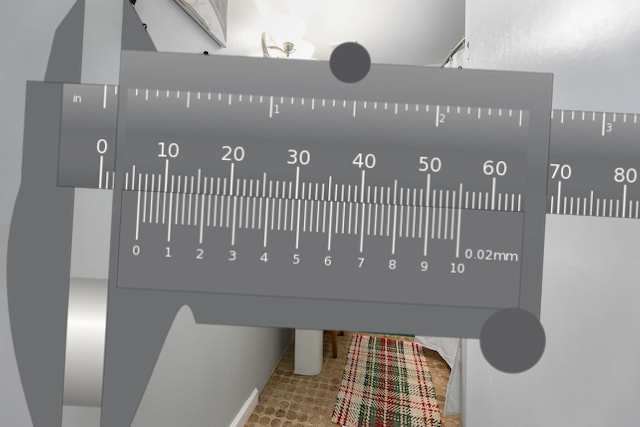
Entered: {"value": 6.0, "unit": "mm"}
